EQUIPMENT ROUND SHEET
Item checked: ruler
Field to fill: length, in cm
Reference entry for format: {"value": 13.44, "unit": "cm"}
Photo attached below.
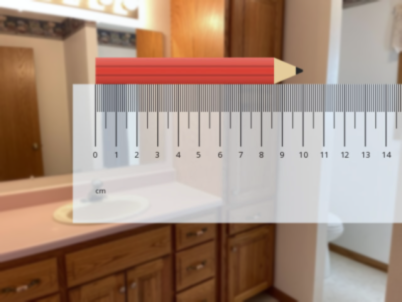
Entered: {"value": 10, "unit": "cm"}
